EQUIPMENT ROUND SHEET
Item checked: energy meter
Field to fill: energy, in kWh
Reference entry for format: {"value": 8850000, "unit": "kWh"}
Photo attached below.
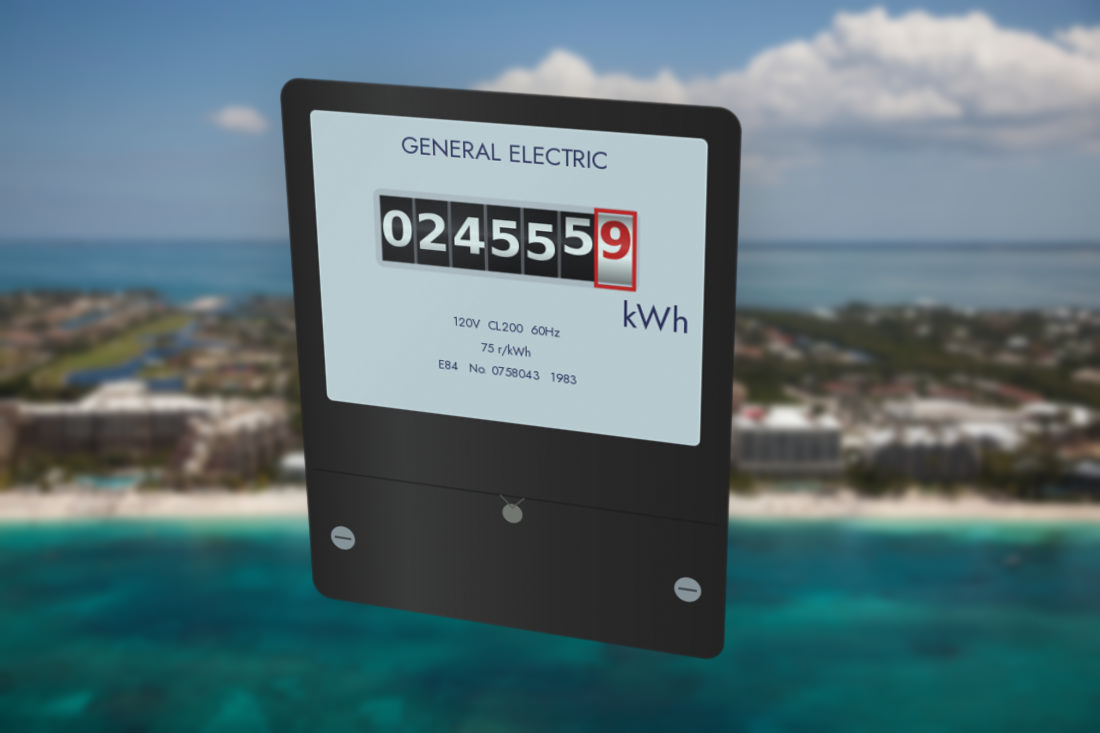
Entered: {"value": 24555.9, "unit": "kWh"}
